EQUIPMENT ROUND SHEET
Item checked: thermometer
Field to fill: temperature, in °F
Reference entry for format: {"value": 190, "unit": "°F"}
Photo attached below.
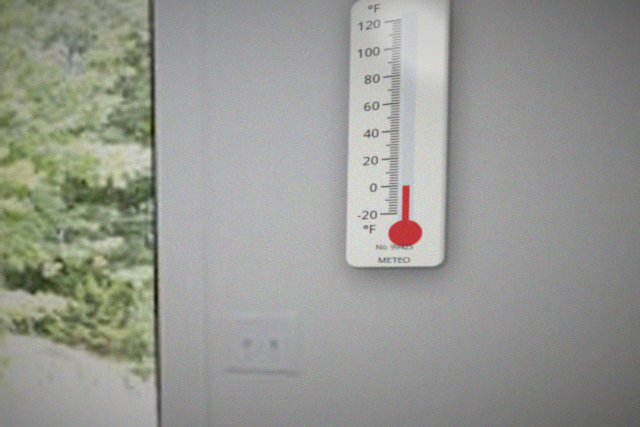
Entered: {"value": 0, "unit": "°F"}
